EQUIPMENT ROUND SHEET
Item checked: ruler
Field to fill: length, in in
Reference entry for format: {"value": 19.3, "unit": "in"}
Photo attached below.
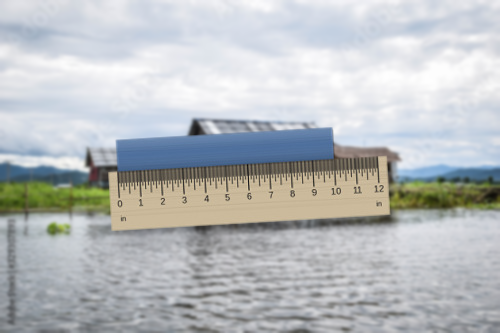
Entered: {"value": 10, "unit": "in"}
